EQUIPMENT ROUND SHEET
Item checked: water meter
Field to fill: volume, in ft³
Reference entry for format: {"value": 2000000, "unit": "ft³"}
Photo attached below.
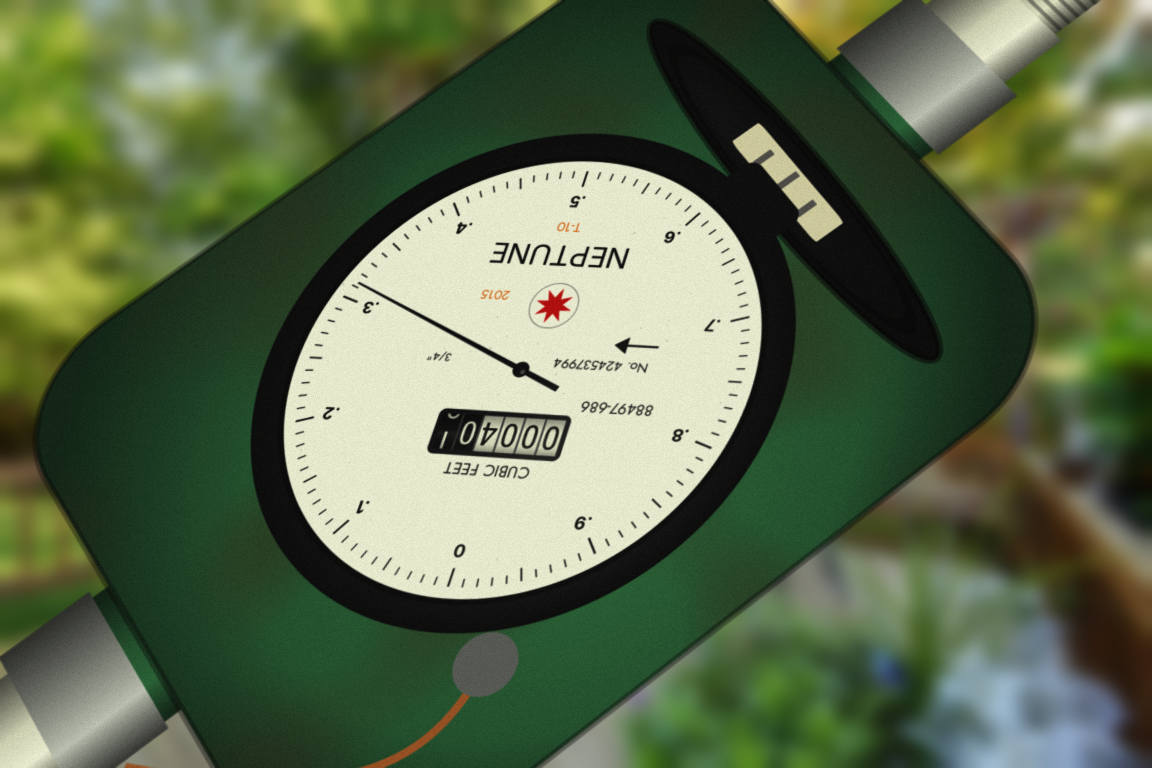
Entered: {"value": 401.31, "unit": "ft³"}
